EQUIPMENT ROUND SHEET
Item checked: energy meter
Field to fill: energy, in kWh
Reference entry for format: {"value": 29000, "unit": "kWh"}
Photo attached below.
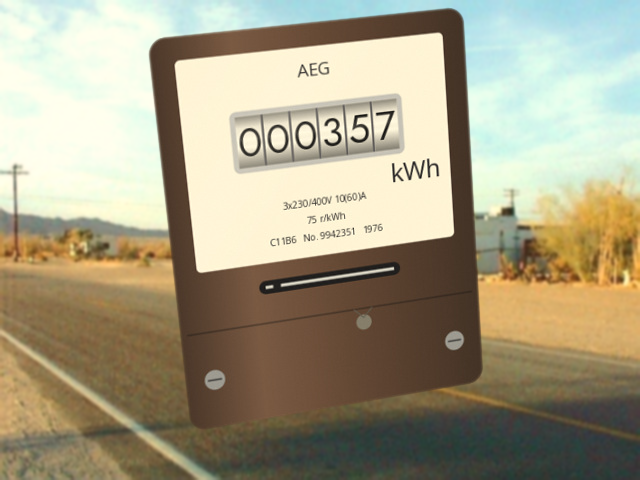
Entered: {"value": 357, "unit": "kWh"}
